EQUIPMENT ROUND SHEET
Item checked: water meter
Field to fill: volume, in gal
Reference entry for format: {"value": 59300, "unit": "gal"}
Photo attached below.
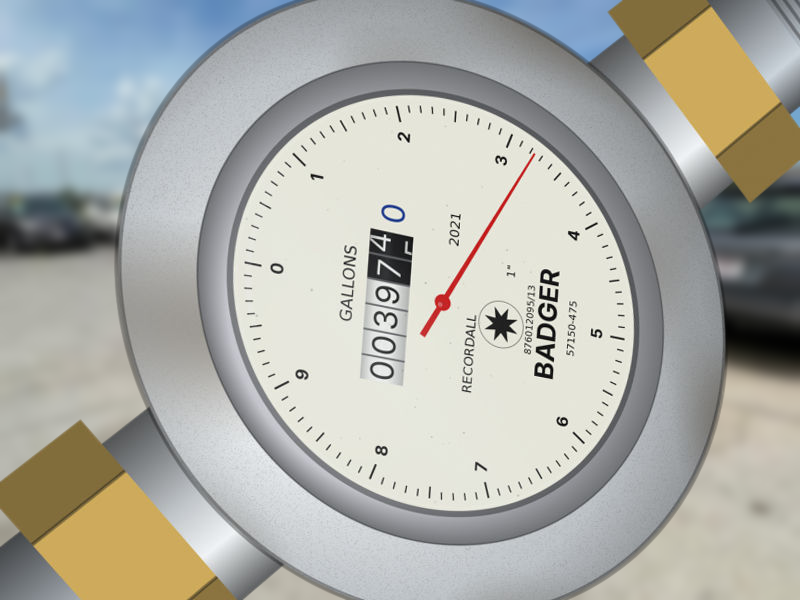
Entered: {"value": 39743.2, "unit": "gal"}
